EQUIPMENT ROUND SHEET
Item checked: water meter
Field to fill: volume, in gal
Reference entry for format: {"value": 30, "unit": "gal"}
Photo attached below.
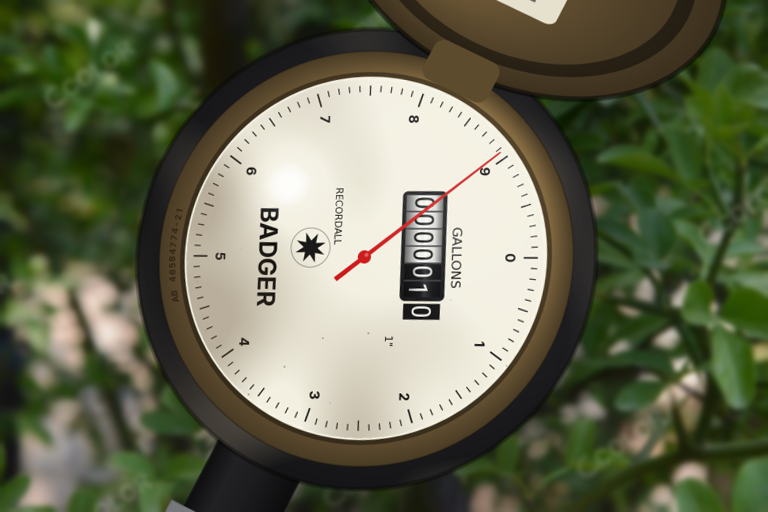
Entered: {"value": 8.9, "unit": "gal"}
